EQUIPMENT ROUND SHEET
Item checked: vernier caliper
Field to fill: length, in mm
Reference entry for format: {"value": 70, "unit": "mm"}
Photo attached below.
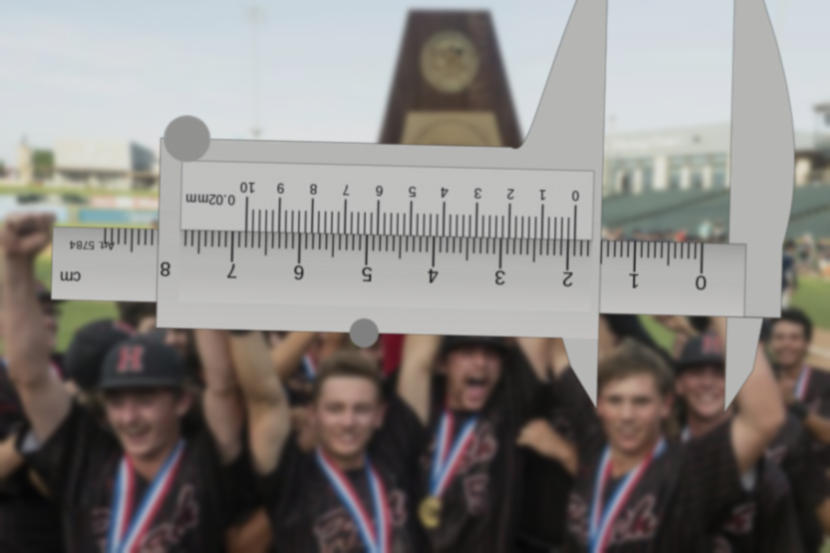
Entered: {"value": 19.0, "unit": "mm"}
